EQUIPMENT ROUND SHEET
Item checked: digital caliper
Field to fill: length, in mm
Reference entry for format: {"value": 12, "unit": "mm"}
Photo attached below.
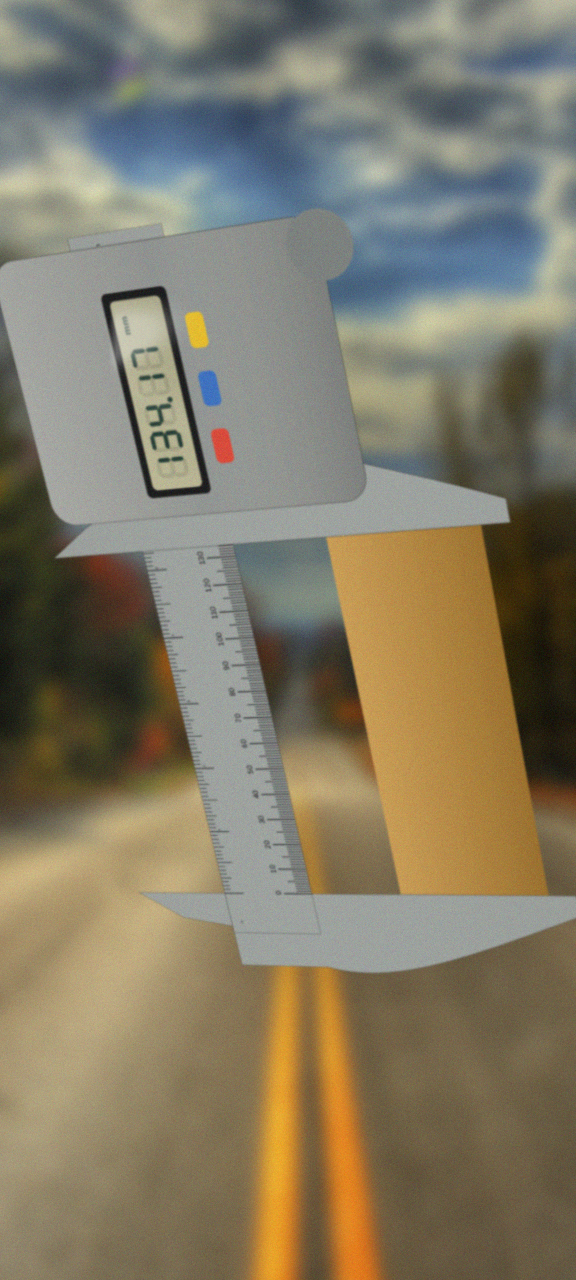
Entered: {"value": 134.17, "unit": "mm"}
